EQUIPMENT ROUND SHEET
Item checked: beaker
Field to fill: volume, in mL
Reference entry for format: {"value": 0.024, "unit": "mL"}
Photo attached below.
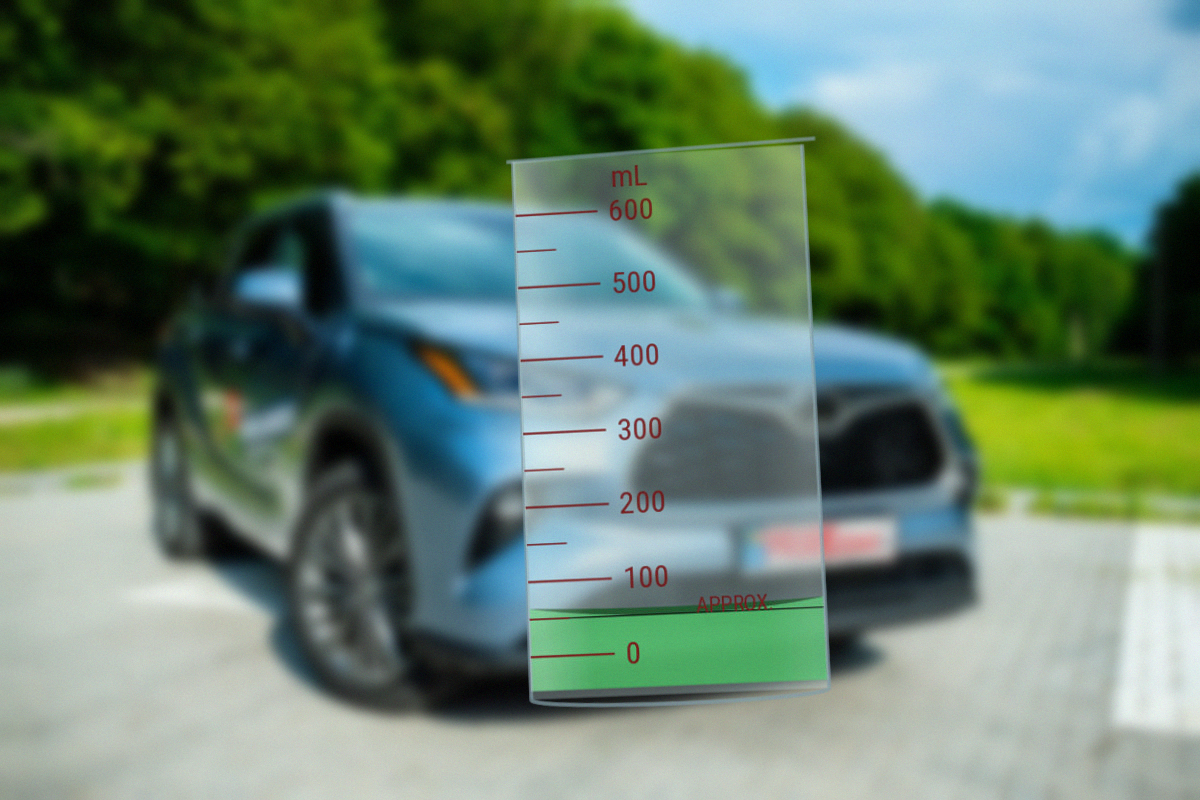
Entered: {"value": 50, "unit": "mL"}
